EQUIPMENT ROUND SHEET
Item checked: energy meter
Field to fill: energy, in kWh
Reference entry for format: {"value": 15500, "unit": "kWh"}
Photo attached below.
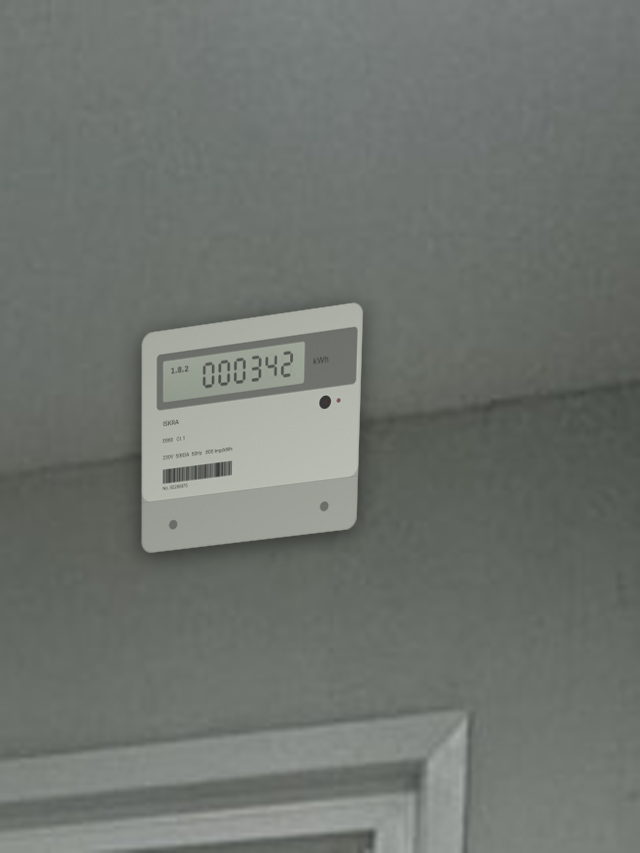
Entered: {"value": 342, "unit": "kWh"}
